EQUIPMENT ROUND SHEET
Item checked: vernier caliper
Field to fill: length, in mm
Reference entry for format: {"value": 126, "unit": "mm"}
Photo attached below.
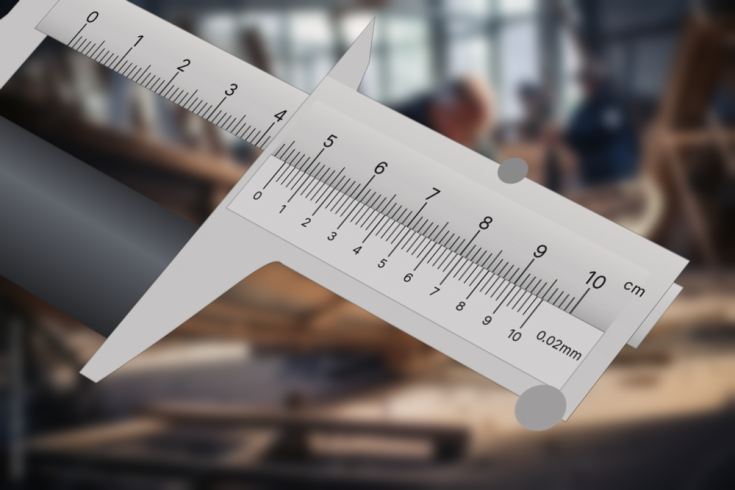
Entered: {"value": 46.2, "unit": "mm"}
